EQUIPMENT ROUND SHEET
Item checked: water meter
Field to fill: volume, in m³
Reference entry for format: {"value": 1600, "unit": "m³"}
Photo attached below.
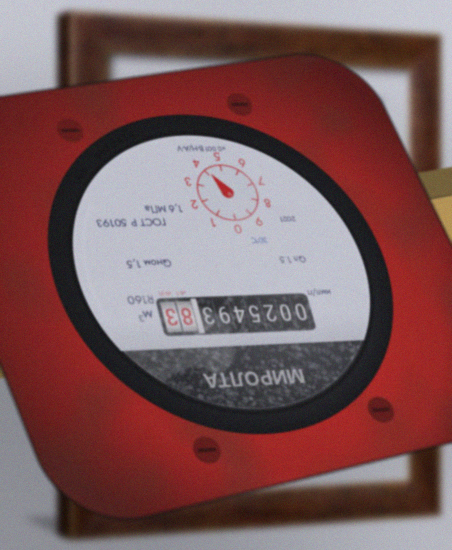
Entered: {"value": 25493.834, "unit": "m³"}
